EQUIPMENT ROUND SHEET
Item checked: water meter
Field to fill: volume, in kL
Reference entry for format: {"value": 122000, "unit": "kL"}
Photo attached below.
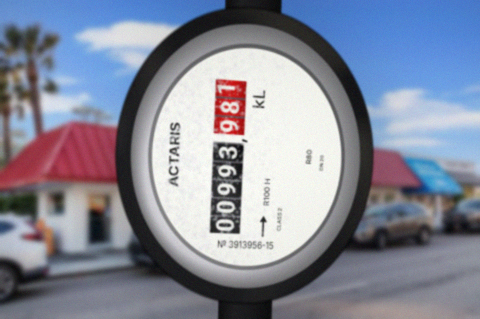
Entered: {"value": 993.981, "unit": "kL"}
